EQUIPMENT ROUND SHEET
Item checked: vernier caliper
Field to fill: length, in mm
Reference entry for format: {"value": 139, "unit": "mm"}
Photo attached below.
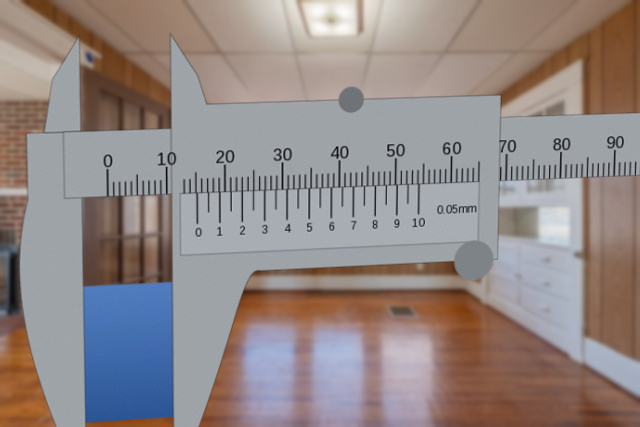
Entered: {"value": 15.2, "unit": "mm"}
